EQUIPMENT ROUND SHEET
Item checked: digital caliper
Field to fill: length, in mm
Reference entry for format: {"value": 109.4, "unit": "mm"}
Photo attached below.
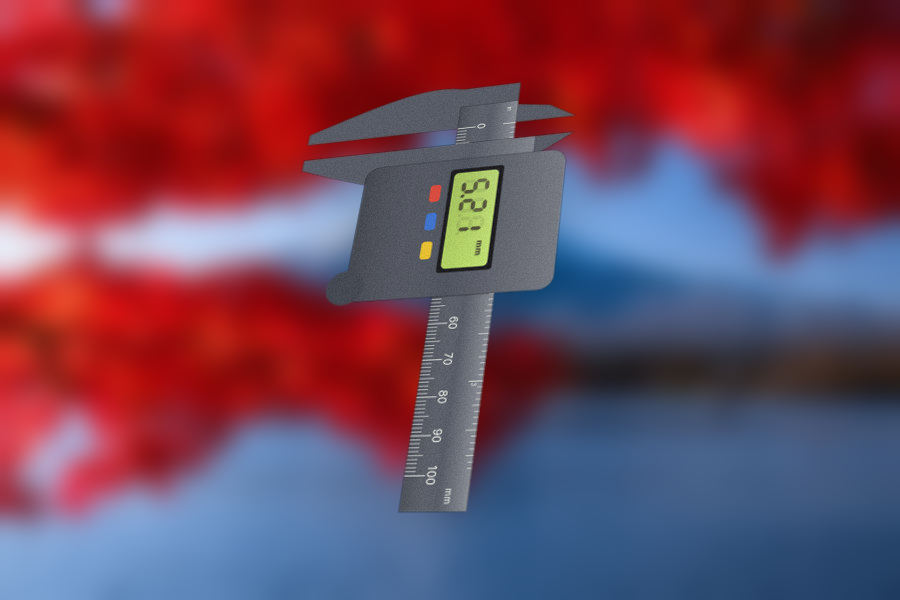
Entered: {"value": 5.21, "unit": "mm"}
